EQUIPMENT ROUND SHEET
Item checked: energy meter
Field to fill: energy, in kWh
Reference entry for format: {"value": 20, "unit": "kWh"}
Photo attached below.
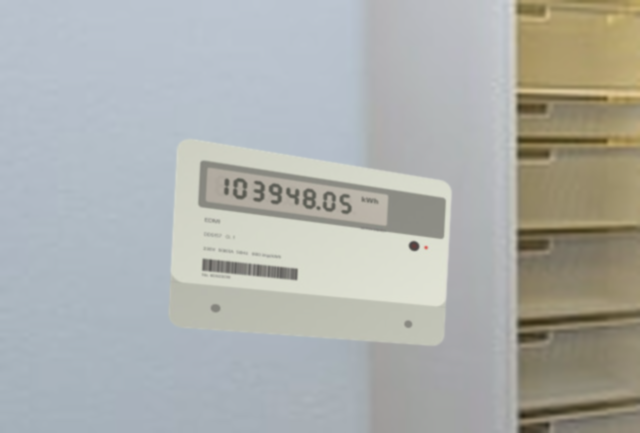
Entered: {"value": 103948.05, "unit": "kWh"}
